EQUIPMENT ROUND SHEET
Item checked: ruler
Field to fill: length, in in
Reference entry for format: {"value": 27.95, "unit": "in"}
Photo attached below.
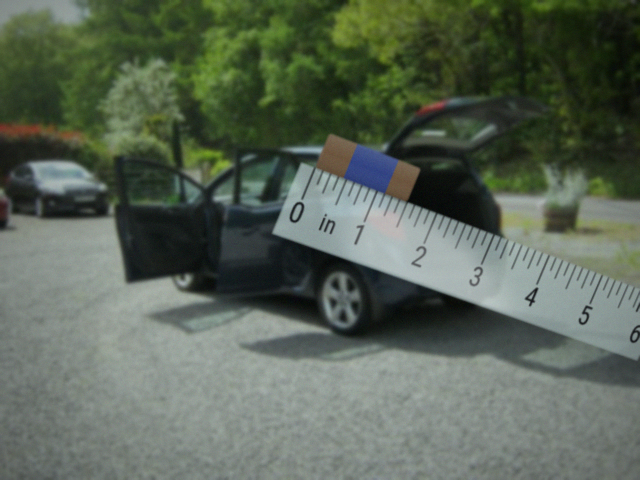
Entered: {"value": 1.5, "unit": "in"}
